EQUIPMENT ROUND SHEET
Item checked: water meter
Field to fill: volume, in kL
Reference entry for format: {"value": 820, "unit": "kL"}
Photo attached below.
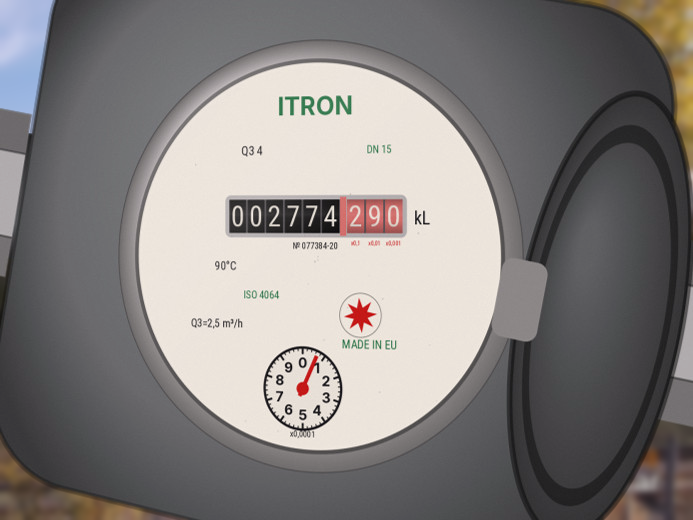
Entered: {"value": 2774.2900, "unit": "kL"}
